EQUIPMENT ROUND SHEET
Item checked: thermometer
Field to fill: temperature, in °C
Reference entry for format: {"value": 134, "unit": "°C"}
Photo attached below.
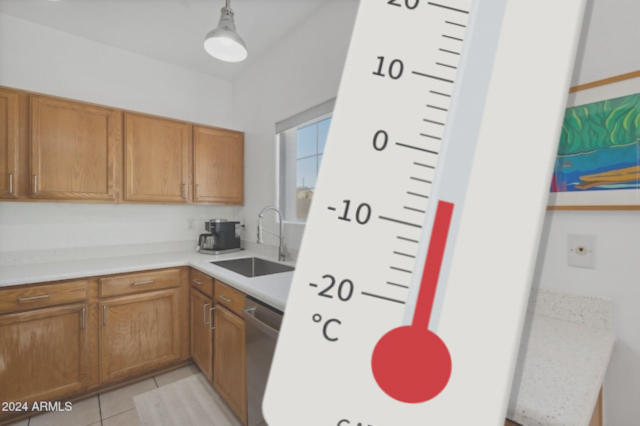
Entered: {"value": -6, "unit": "°C"}
